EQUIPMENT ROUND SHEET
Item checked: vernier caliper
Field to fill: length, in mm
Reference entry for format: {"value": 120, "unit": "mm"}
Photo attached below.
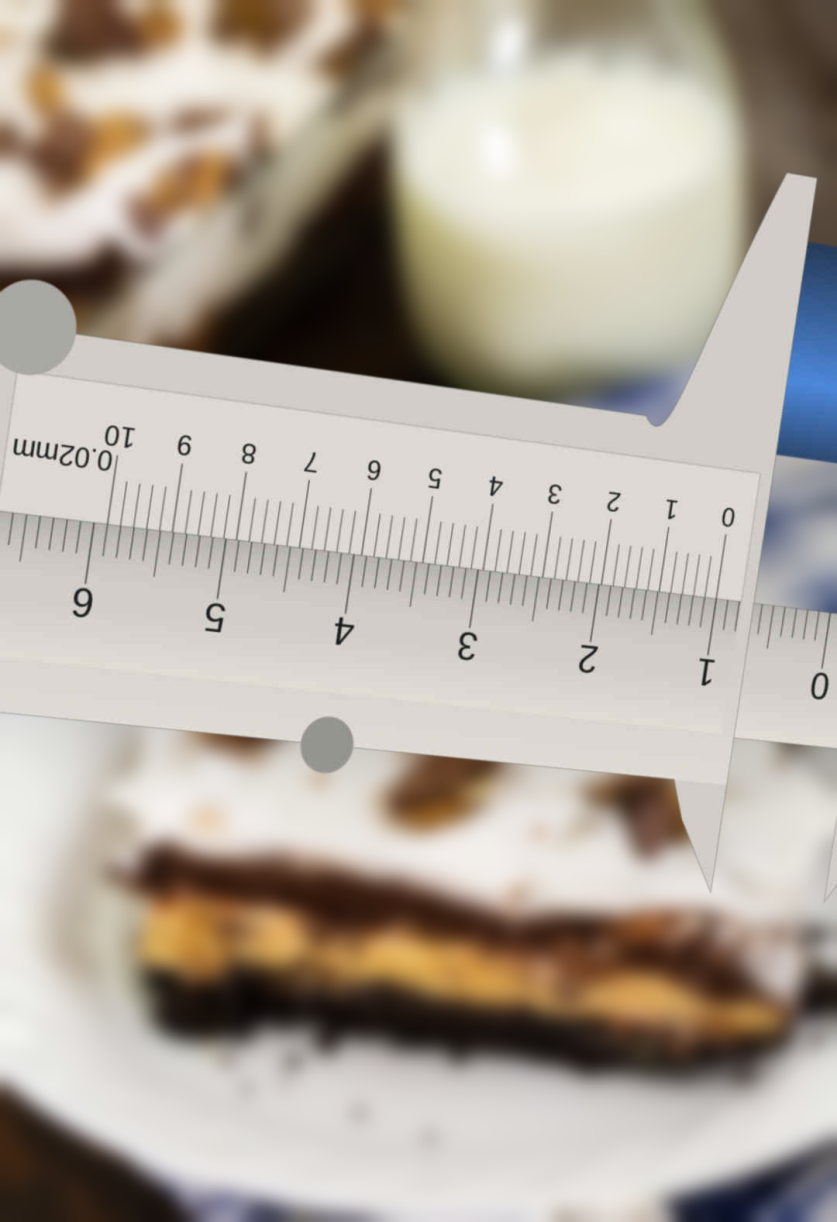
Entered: {"value": 10.0, "unit": "mm"}
